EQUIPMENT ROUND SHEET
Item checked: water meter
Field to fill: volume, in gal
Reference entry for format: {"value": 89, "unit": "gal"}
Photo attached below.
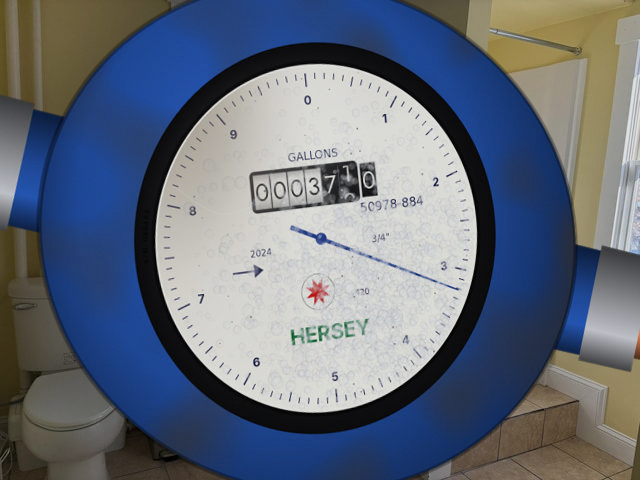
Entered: {"value": 3713.2, "unit": "gal"}
